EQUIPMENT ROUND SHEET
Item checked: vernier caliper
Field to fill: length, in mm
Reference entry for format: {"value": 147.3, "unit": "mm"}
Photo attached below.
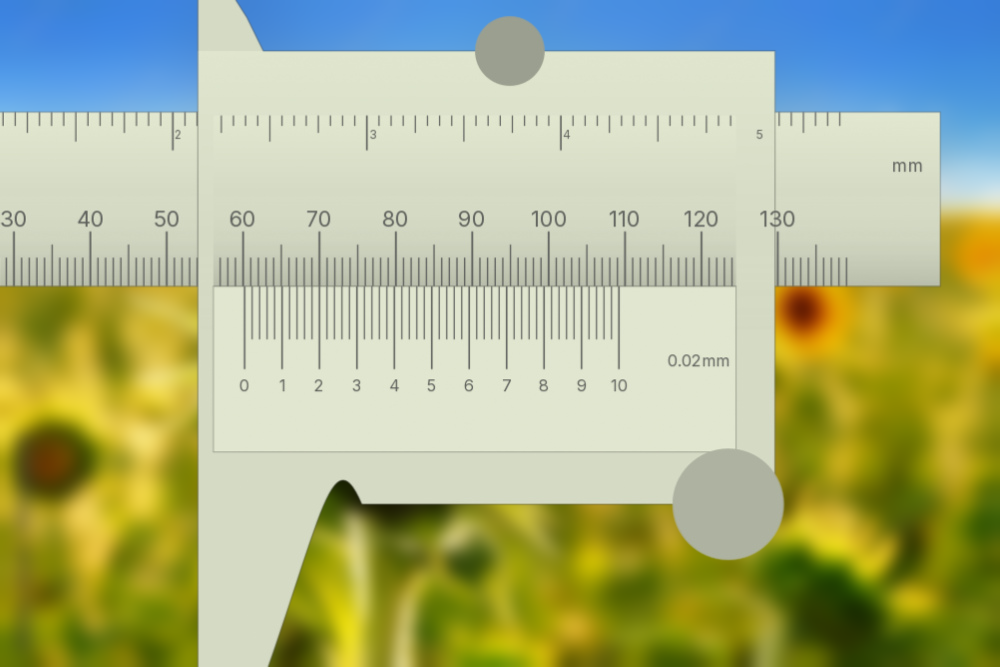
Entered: {"value": 60.2, "unit": "mm"}
